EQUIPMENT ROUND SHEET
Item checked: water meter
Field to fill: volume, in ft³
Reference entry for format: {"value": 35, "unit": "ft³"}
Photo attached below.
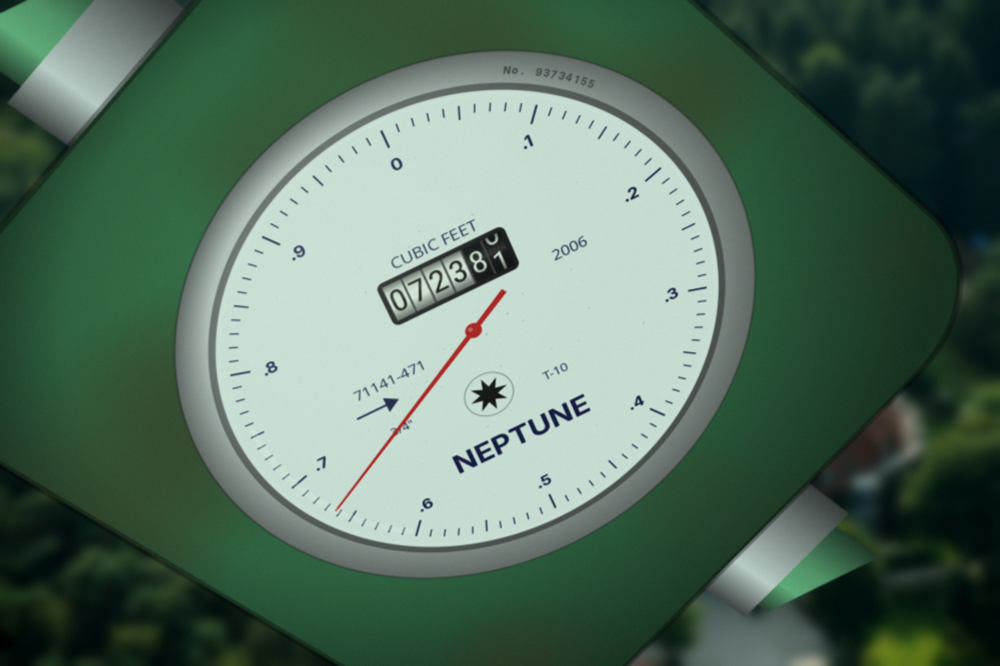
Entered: {"value": 72380.66, "unit": "ft³"}
